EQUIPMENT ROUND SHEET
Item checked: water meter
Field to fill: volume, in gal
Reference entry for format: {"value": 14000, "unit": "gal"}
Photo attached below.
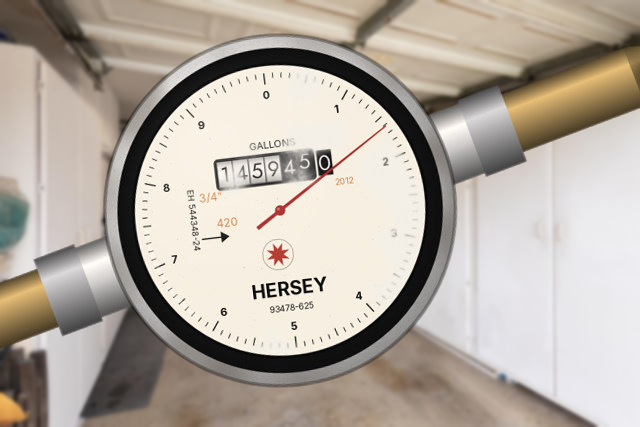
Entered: {"value": 1459451.6, "unit": "gal"}
